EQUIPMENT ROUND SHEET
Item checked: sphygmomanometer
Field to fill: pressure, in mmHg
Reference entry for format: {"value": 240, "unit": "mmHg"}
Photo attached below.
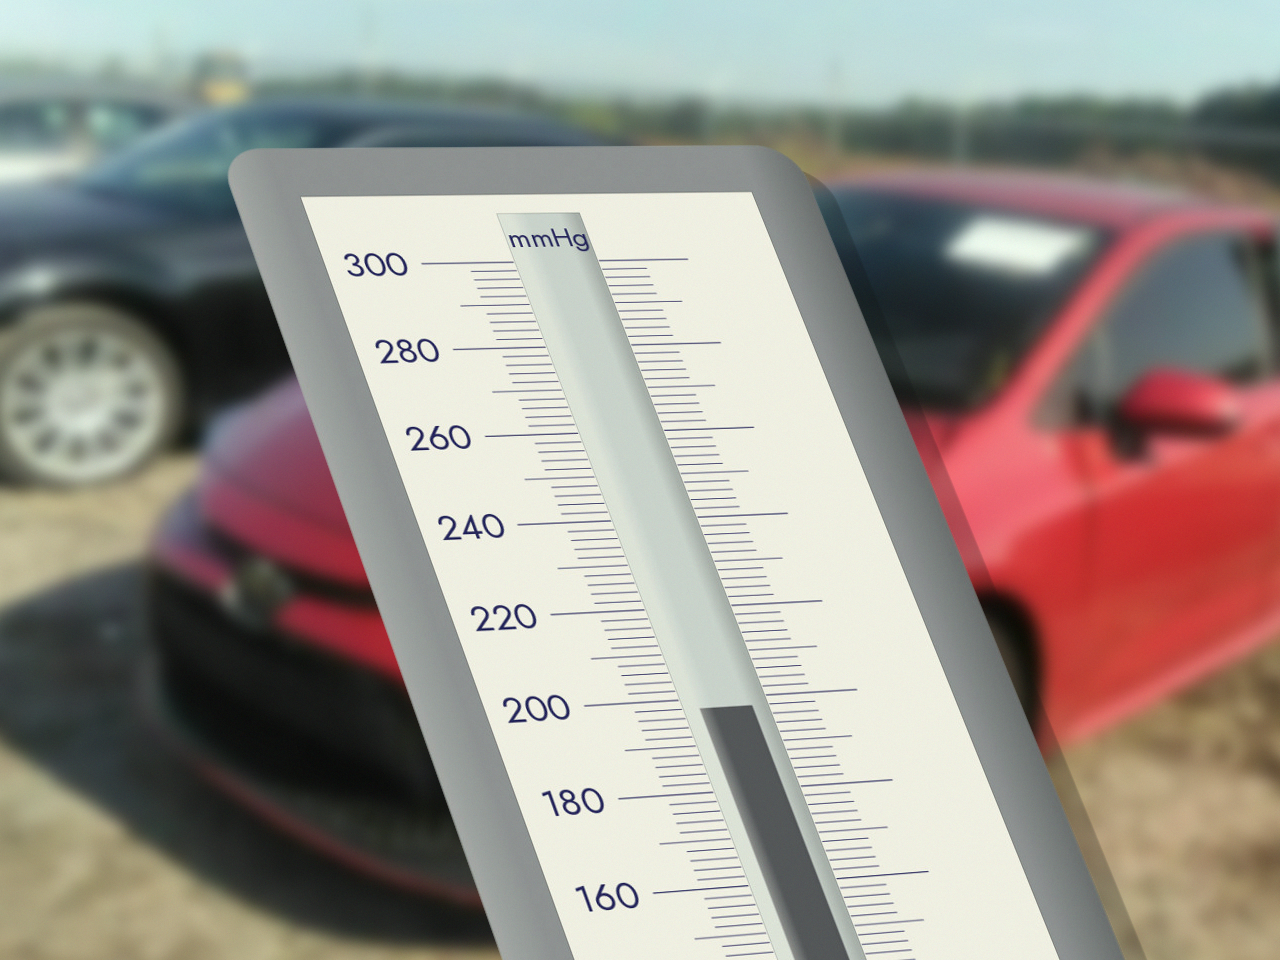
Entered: {"value": 198, "unit": "mmHg"}
